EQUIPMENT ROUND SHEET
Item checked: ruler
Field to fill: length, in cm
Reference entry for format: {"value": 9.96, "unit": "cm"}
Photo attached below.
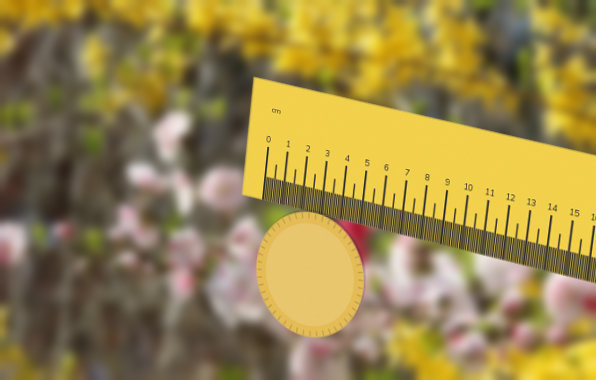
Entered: {"value": 5.5, "unit": "cm"}
